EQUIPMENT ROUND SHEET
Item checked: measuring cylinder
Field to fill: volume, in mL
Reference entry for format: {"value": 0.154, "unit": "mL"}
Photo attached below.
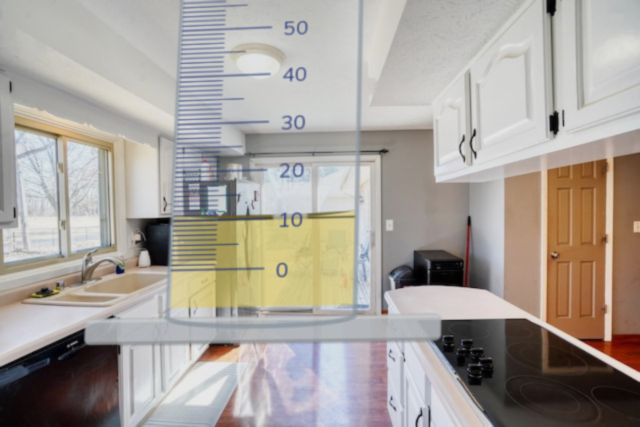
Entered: {"value": 10, "unit": "mL"}
